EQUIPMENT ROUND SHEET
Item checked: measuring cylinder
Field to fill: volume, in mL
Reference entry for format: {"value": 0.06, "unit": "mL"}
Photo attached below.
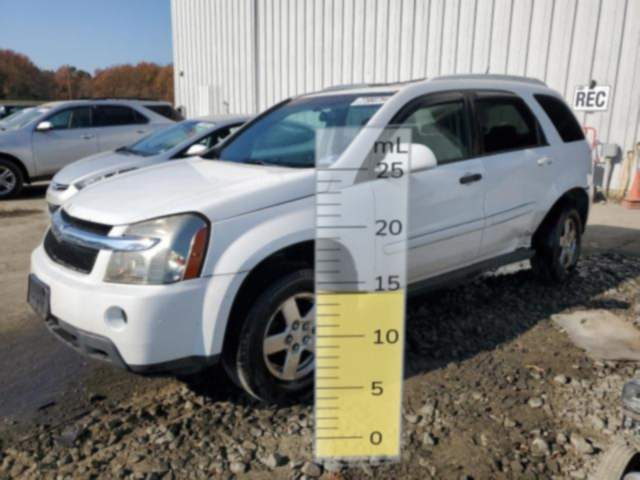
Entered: {"value": 14, "unit": "mL"}
